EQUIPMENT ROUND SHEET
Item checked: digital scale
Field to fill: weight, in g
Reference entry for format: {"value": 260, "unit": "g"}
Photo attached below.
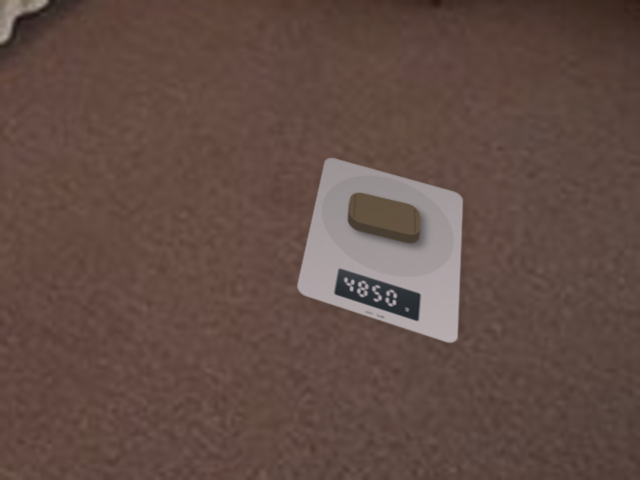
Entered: {"value": 4850, "unit": "g"}
